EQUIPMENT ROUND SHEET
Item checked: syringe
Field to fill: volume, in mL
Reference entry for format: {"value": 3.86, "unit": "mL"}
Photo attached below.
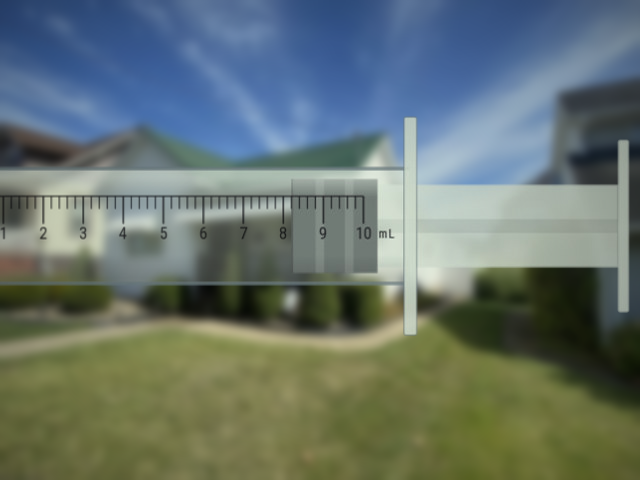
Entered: {"value": 8.2, "unit": "mL"}
